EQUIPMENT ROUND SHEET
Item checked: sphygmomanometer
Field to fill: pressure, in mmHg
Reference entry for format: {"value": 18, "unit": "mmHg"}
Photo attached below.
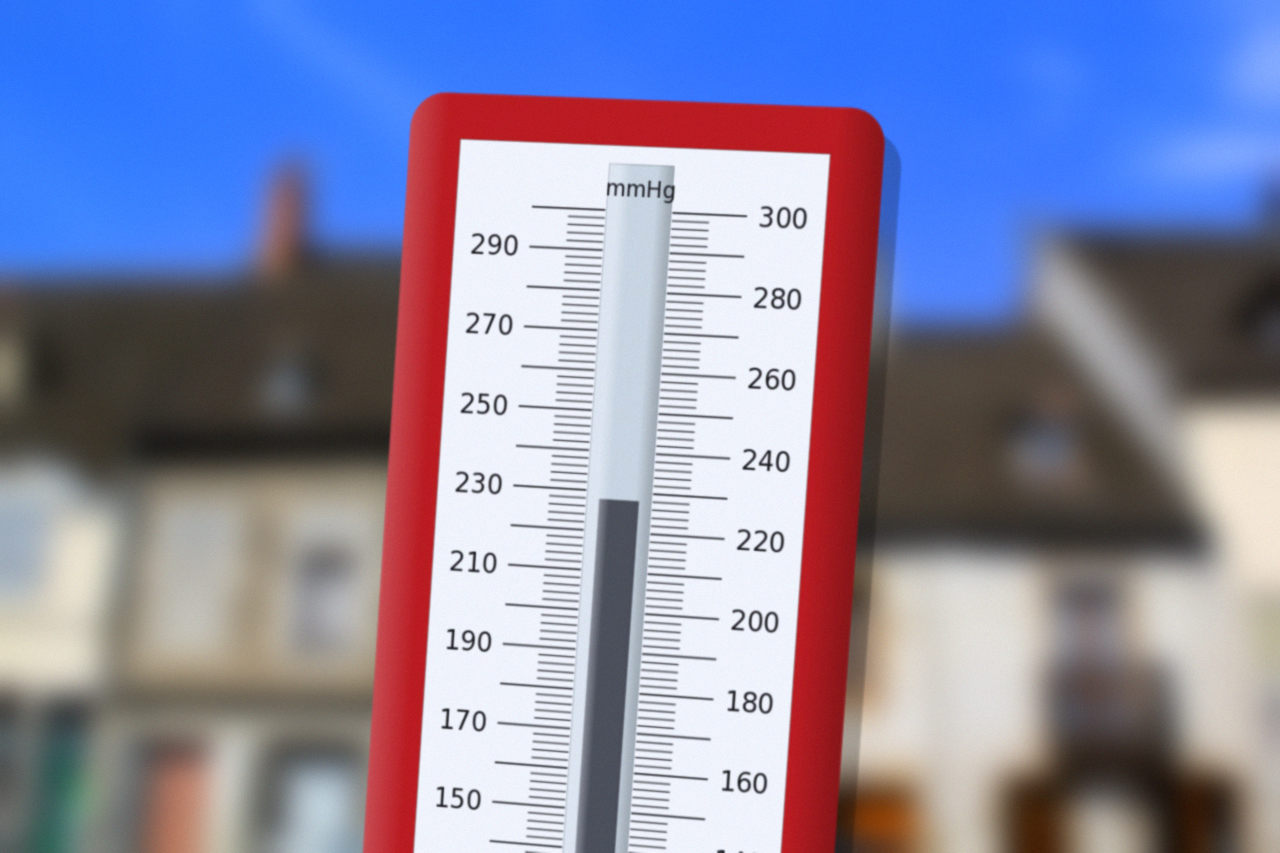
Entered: {"value": 228, "unit": "mmHg"}
